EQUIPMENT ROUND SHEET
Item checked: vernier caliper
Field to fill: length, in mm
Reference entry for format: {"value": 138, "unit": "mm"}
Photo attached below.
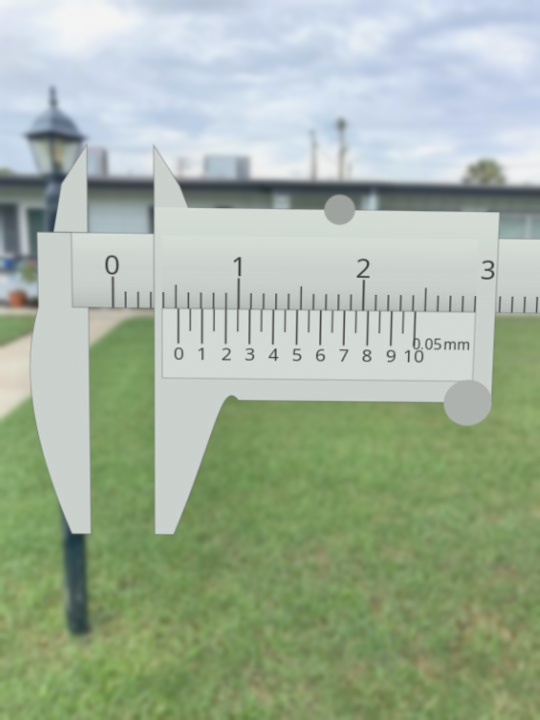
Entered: {"value": 5.2, "unit": "mm"}
